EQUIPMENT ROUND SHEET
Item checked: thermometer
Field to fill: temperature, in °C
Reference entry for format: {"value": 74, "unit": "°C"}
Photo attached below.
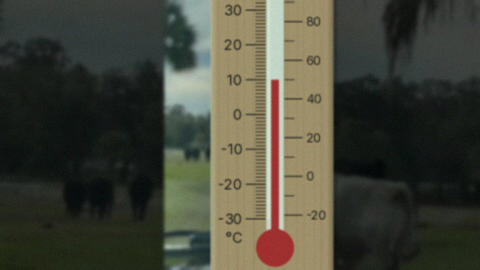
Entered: {"value": 10, "unit": "°C"}
